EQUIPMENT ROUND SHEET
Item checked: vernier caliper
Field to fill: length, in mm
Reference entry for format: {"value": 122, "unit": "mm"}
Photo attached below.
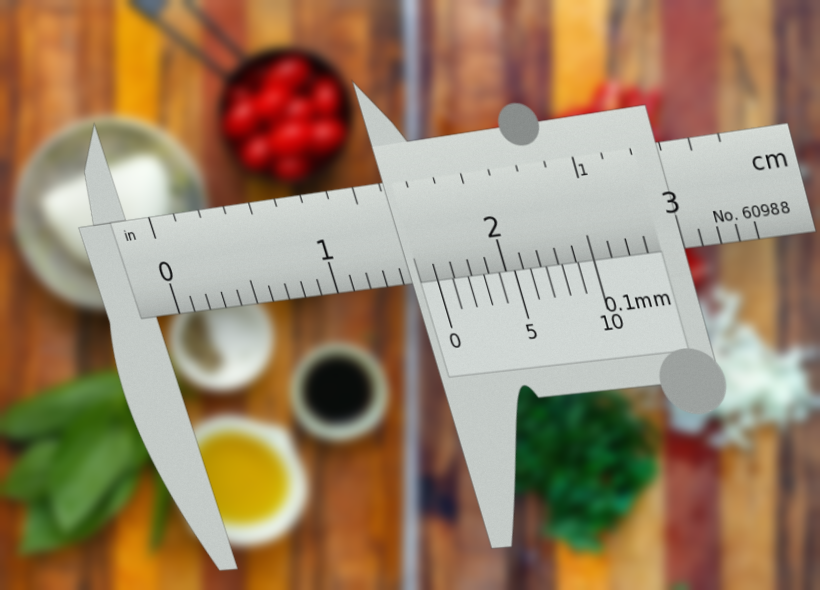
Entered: {"value": 16.0, "unit": "mm"}
